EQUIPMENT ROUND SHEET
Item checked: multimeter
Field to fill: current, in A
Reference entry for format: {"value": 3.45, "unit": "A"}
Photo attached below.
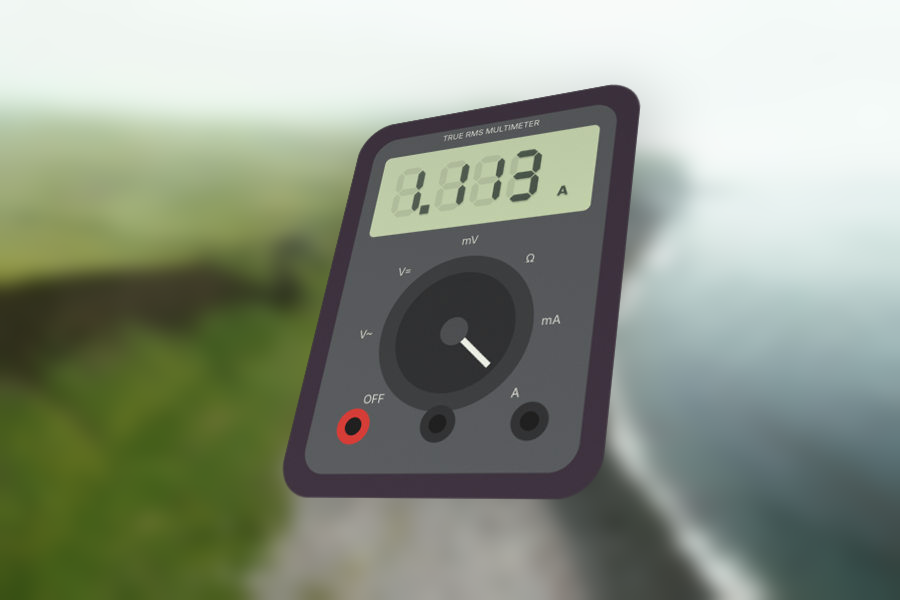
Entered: {"value": 1.113, "unit": "A"}
